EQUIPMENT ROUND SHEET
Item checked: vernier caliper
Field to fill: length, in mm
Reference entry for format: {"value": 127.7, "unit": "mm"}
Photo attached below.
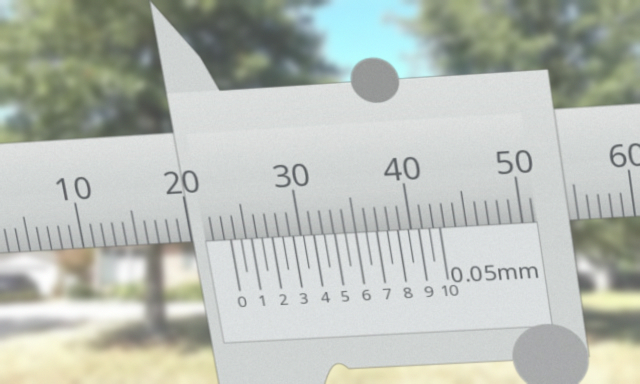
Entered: {"value": 23.6, "unit": "mm"}
